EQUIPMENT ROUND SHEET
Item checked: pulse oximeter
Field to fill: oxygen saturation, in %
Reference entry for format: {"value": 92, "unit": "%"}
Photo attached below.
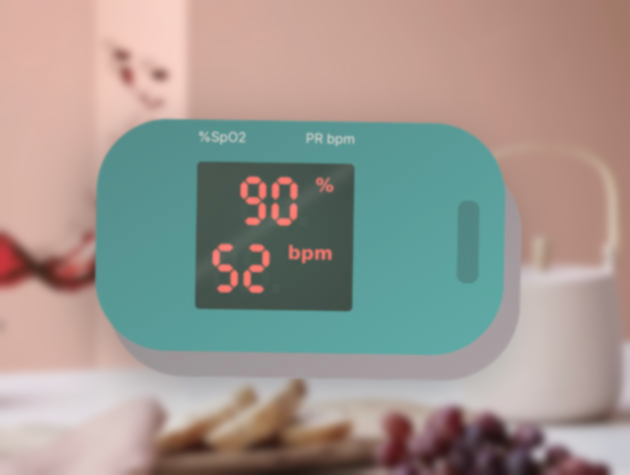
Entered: {"value": 90, "unit": "%"}
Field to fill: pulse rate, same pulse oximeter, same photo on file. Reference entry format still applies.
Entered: {"value": 52, "unit": "bpm"}
